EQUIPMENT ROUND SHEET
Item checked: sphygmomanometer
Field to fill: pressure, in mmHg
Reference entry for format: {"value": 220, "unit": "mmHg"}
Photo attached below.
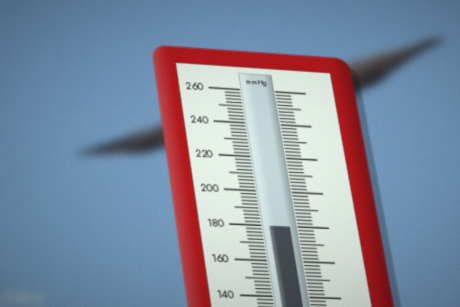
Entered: {"value": 180, "unit": "mmHg"}
